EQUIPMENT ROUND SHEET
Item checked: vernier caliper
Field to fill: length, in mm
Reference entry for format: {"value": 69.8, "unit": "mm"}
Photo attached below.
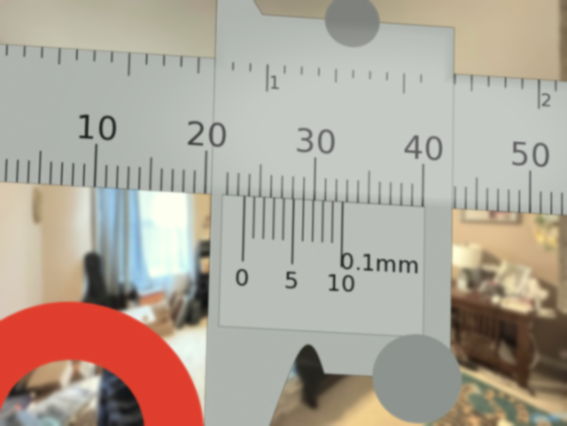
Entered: {"value": 23.6, "unit": "mm"}
